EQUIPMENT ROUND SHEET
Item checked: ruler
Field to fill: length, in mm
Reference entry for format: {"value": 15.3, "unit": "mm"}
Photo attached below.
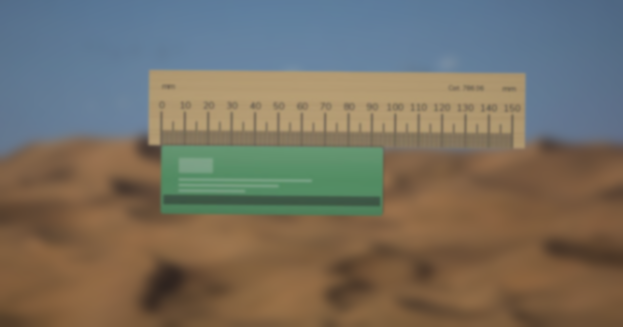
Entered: {"value": 95, "unit": "mm"}
